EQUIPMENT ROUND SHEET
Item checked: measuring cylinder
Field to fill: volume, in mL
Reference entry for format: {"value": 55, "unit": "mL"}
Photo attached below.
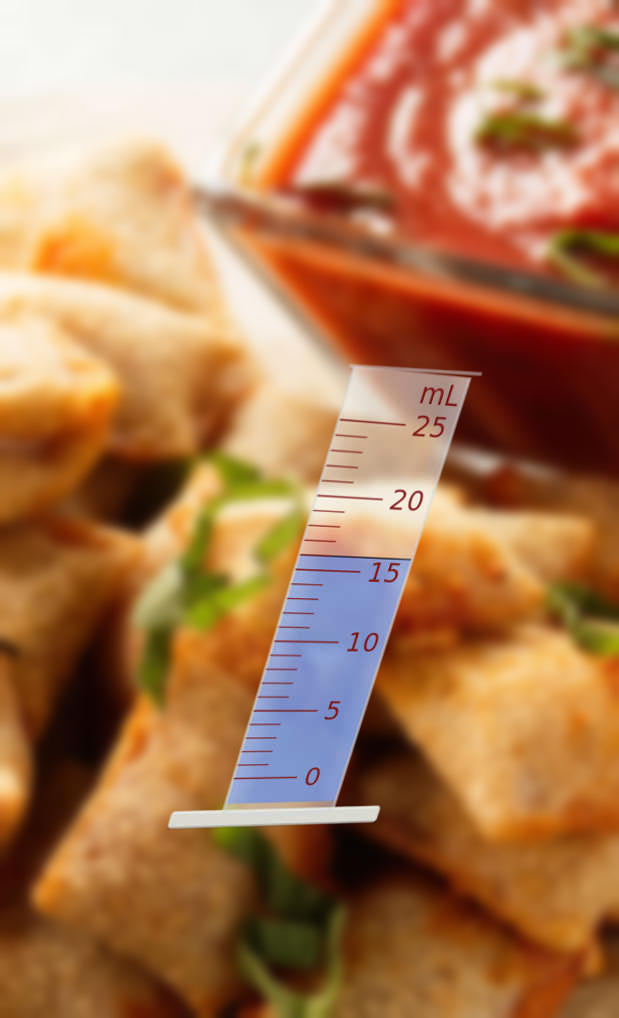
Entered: {"value": 16, "unit": "mL"}
